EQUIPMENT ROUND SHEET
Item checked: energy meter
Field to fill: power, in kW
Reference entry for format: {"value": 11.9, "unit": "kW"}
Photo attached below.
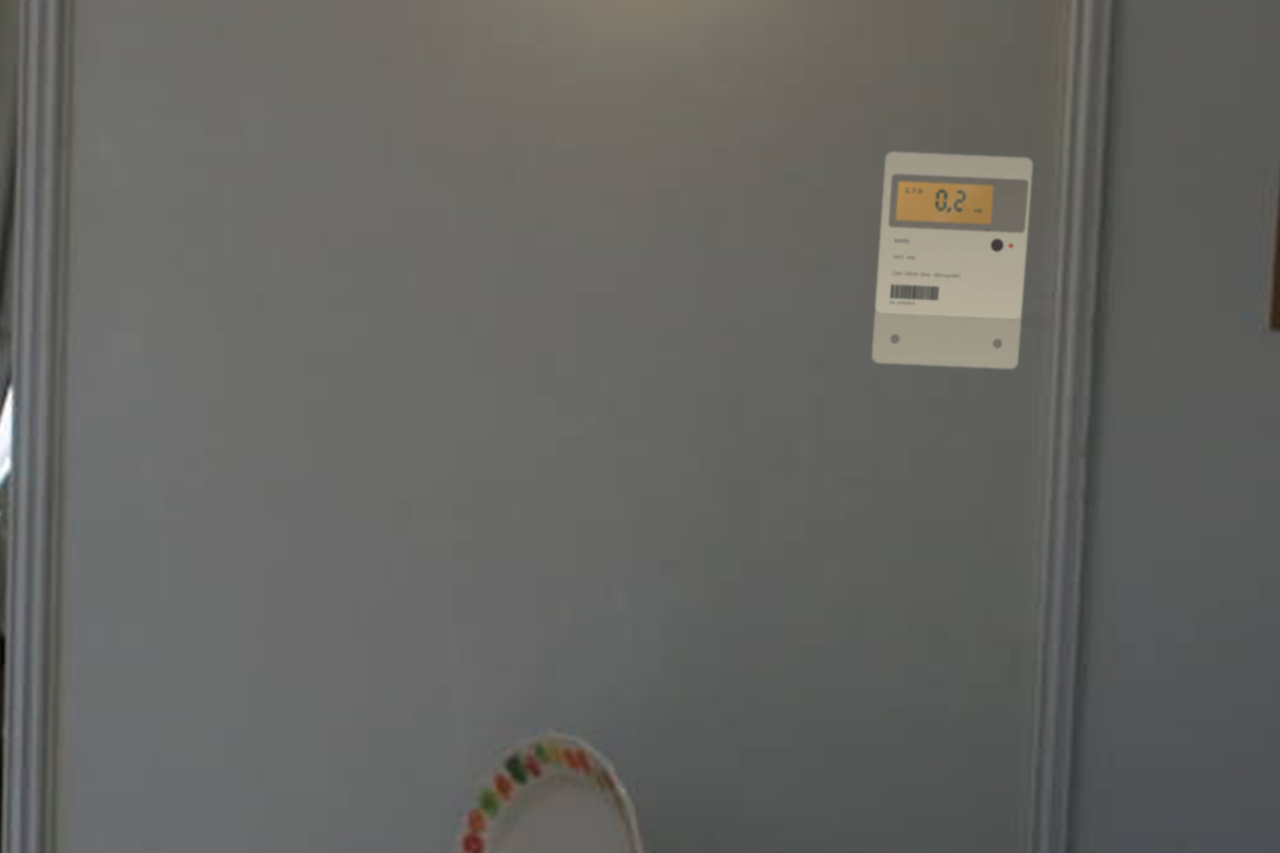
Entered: {"value": 0.2, "unit": "kW"}
